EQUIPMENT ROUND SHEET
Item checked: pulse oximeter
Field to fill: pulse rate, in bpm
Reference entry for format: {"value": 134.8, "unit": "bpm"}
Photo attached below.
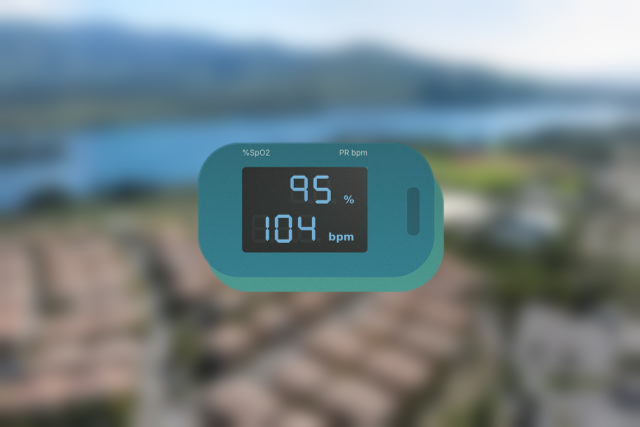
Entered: {"value": 104, "unit": "bpm"}
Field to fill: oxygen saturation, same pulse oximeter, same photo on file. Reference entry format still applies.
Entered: {"value": 95, "unit": "%"}
